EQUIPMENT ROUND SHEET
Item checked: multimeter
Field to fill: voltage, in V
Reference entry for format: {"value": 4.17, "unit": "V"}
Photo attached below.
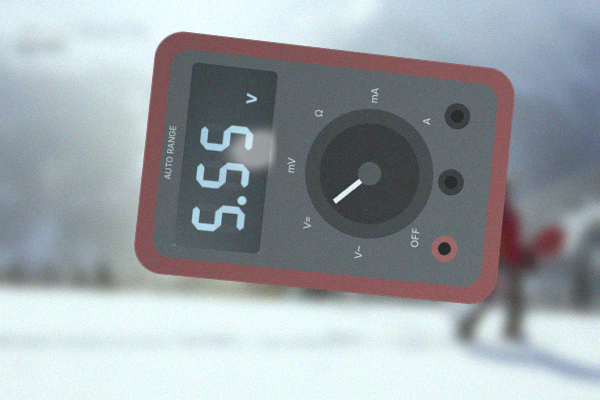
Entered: {"value": 5.55, "unit": "V"}
